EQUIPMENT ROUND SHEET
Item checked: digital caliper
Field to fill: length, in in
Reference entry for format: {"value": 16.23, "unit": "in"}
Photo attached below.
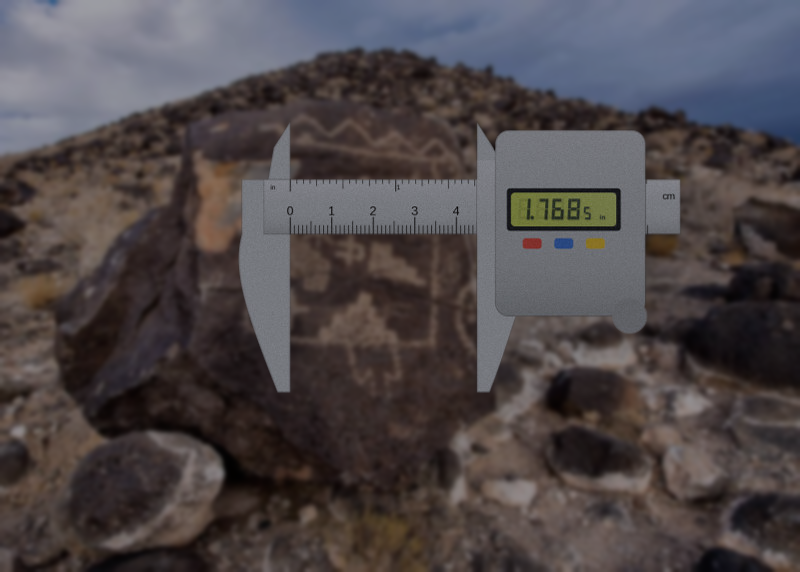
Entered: {"value": 1.7685, "unit": "in"}
